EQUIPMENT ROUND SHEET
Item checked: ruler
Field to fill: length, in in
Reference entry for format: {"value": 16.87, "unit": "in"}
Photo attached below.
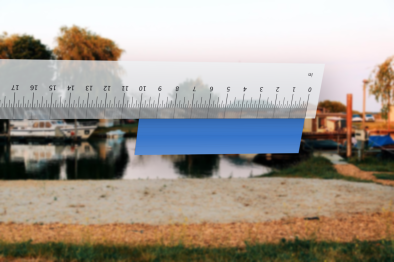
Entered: {"value": 10, "unit": "in"}
